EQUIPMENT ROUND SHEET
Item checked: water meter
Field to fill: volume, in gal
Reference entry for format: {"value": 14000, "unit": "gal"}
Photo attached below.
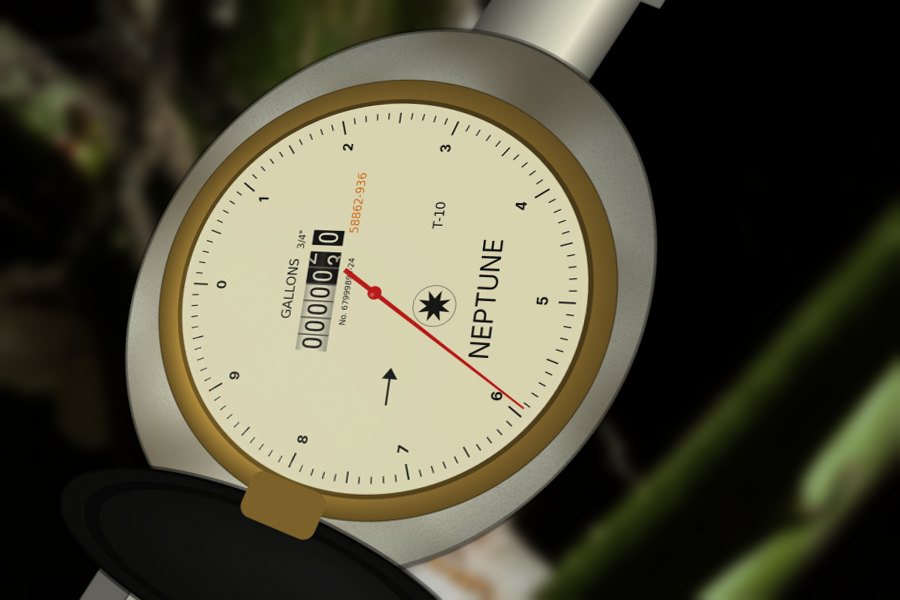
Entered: {"value": 25.9, "unit": "gal"}
